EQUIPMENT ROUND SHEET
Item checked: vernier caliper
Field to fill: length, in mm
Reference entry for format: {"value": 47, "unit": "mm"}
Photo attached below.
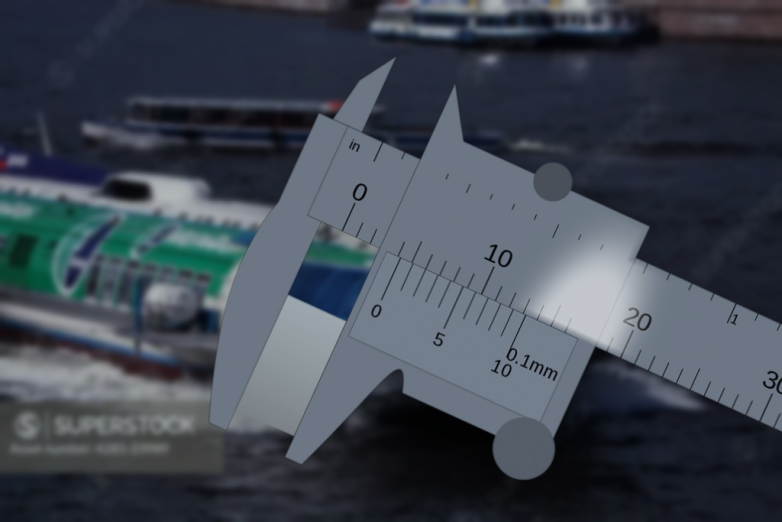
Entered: {"value": 4.2, "unit": "mm"}
